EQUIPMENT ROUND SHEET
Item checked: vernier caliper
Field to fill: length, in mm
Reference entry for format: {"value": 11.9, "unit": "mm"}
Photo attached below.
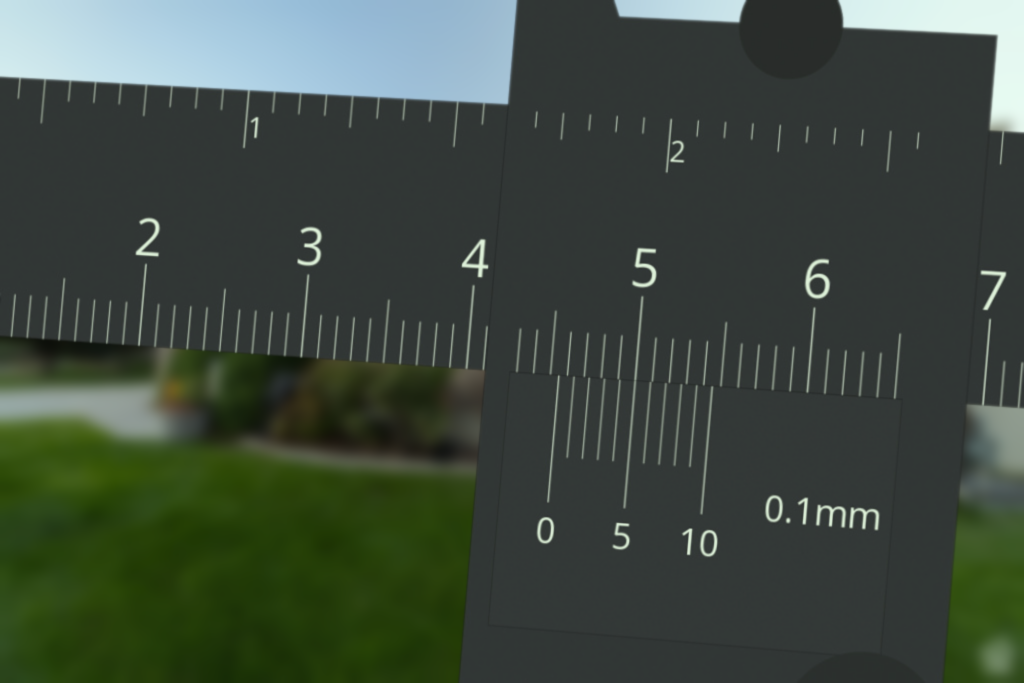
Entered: {"value": 45.5, "unit": "mm"}
